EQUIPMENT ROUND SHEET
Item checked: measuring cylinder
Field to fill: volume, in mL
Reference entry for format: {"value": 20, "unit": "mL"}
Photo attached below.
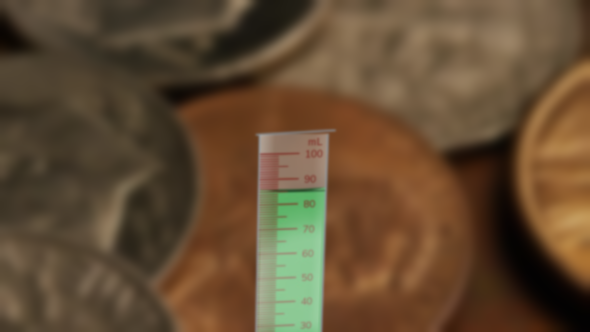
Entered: {"value": 85, "unit": "mL"}
